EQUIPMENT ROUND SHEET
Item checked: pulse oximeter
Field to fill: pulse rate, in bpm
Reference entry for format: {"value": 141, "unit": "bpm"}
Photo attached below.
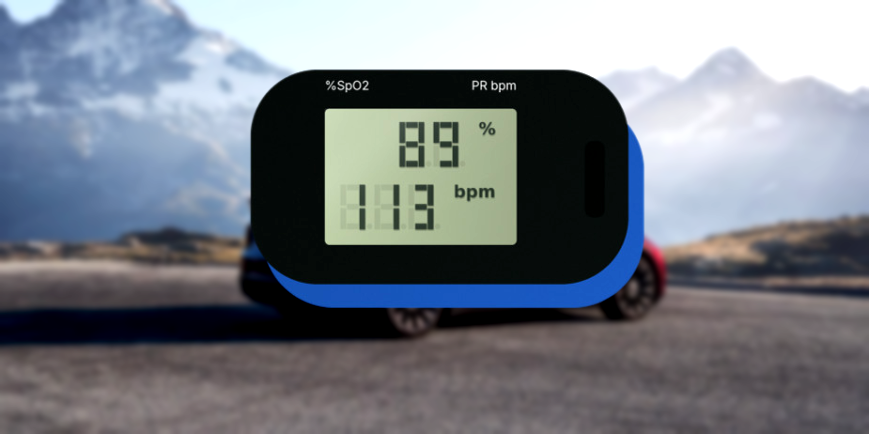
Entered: {"value": 113, "unit": "bpm"}
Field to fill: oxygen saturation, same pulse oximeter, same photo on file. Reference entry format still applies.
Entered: {"value": 89, "unit": "%"}
